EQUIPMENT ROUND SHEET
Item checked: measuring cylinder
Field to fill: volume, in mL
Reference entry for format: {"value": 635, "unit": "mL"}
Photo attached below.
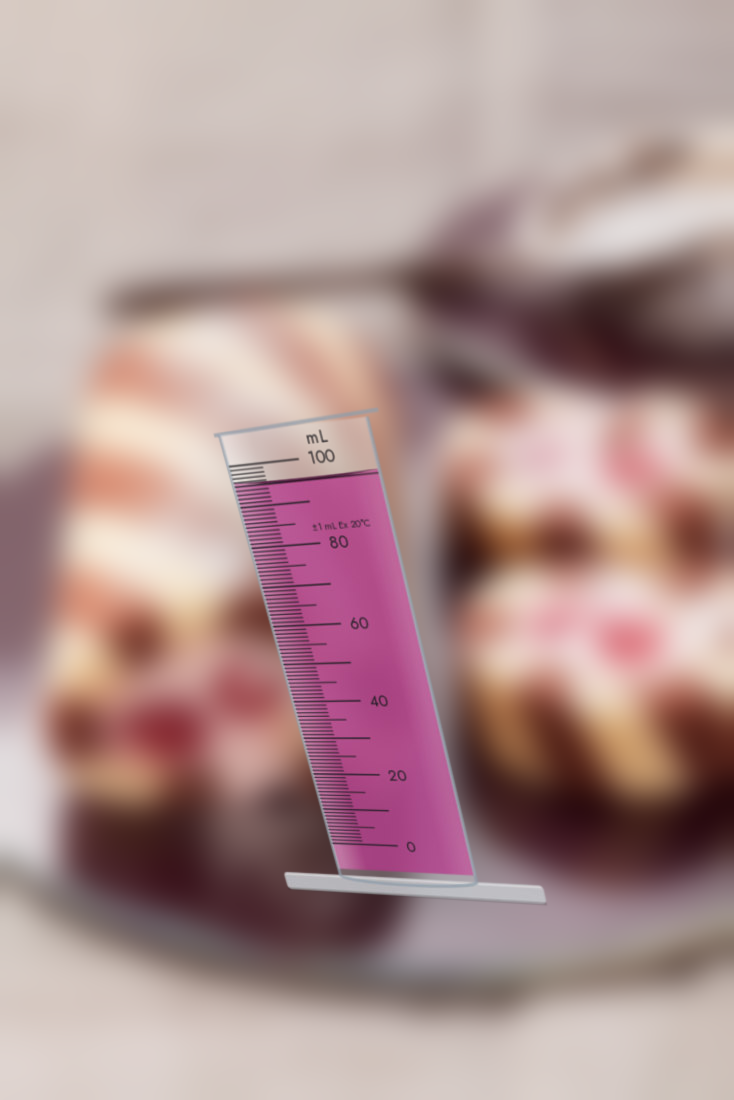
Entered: {"value": 95, "unit": "mL"}
